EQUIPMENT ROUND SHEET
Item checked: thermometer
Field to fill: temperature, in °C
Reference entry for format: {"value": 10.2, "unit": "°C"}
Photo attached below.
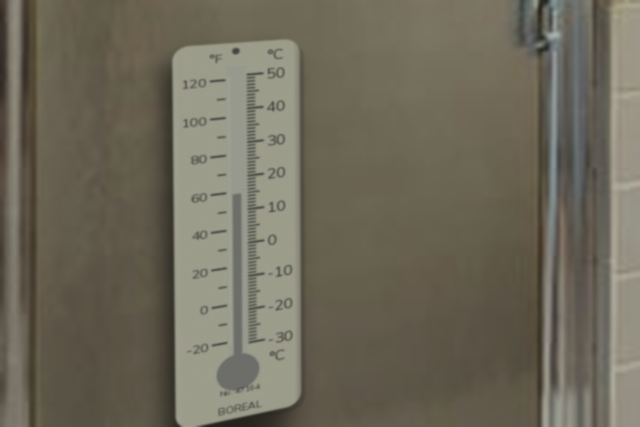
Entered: {"value": 15, "unit": "°C"}
